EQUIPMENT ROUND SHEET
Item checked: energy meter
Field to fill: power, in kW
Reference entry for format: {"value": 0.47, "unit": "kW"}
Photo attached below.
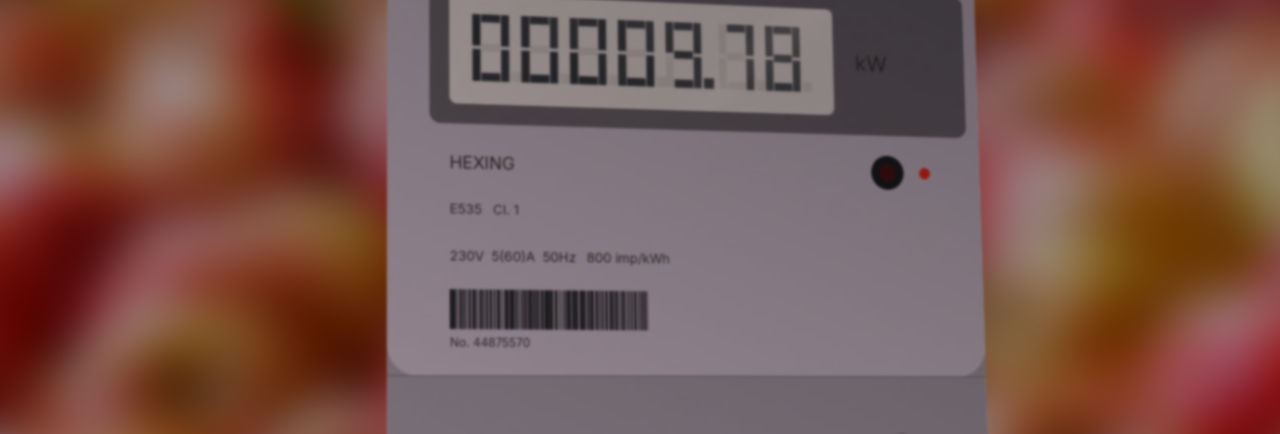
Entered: {"value": 9.78, "unit": "kW"}
